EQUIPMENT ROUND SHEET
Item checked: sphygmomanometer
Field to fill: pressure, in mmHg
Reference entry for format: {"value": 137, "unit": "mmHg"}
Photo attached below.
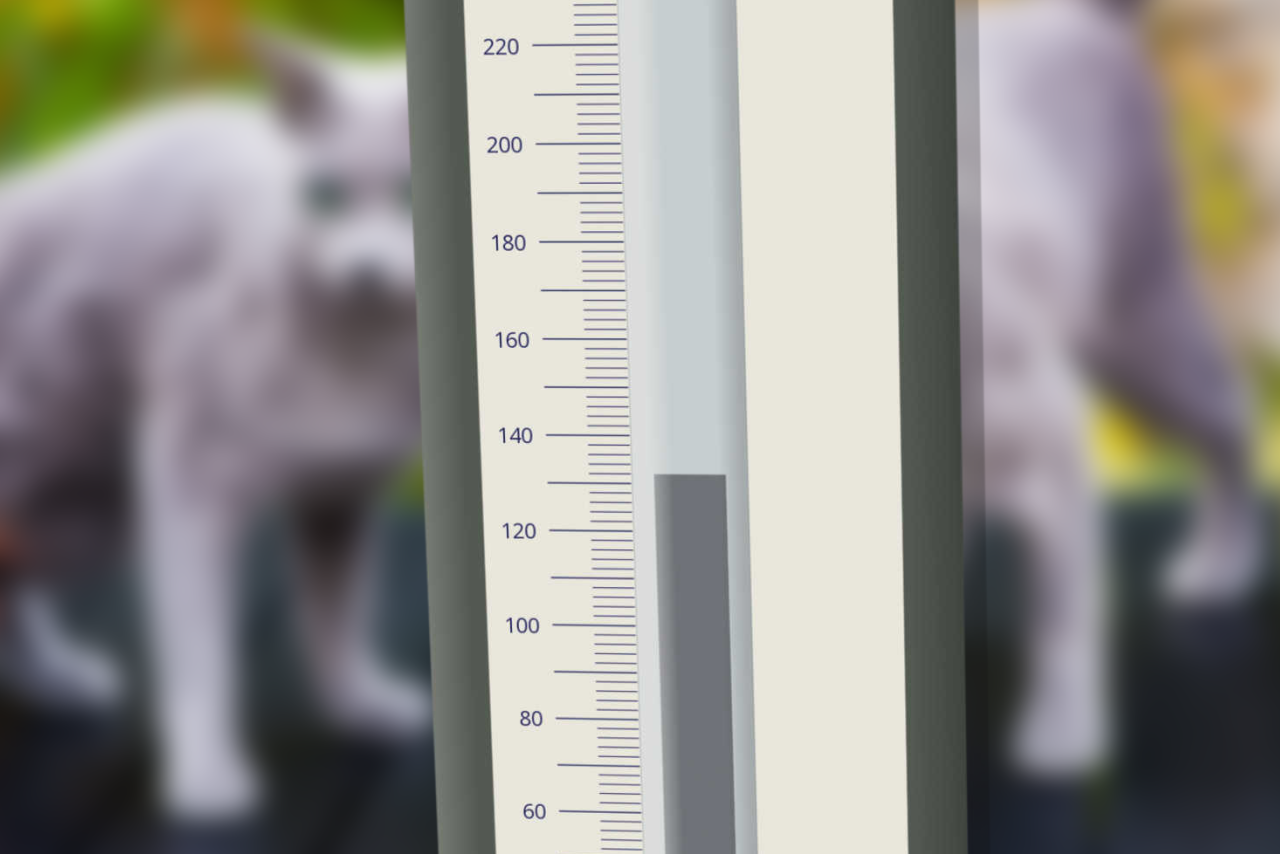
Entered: {"value": 132, "unit": "mmHg"}
